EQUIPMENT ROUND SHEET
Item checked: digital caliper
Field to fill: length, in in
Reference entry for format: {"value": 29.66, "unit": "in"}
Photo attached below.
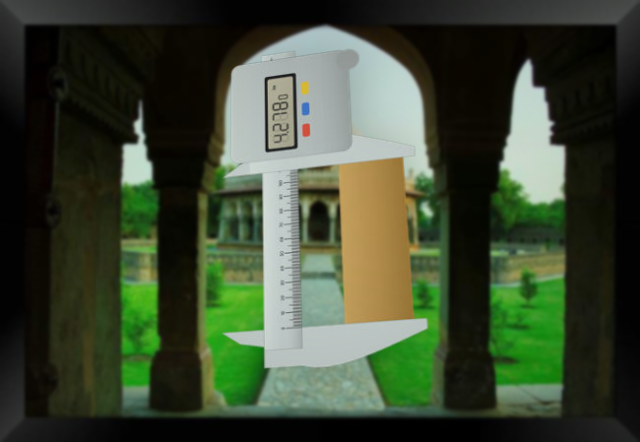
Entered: {"value": 4.2780, "unit": "in"}
